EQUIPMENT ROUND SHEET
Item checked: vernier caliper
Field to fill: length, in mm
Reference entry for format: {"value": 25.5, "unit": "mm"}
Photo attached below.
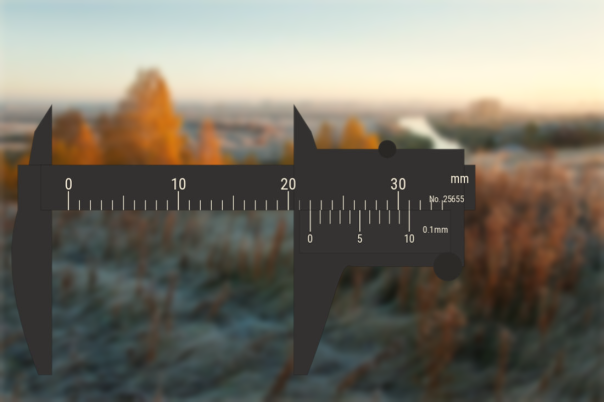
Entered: {"value": 22.0, "unit": "mm"}
